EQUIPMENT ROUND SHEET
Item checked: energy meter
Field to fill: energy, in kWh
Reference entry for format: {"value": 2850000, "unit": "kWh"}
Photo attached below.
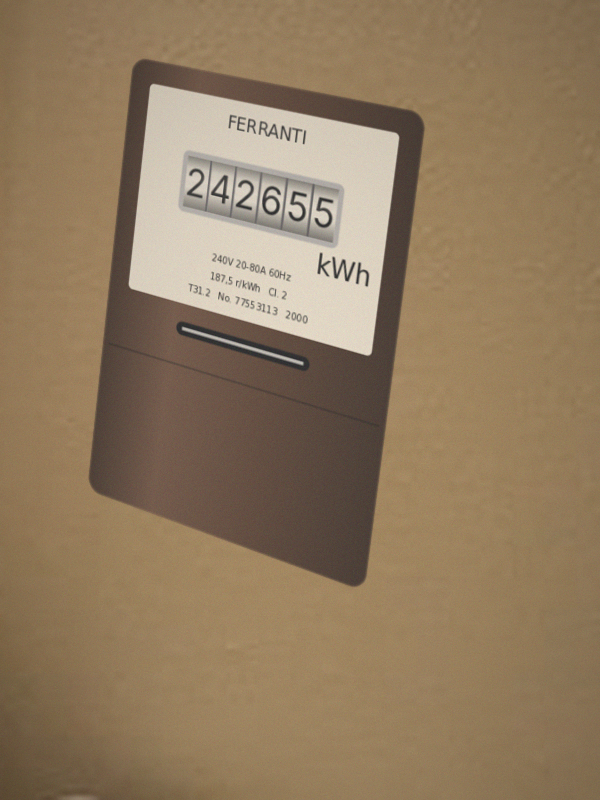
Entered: {"value": 242655, "unit": "kWh"}
